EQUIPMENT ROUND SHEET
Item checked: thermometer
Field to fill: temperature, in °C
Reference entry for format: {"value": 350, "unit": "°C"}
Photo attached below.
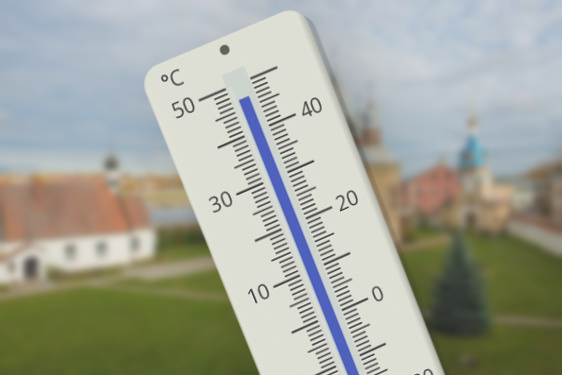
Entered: {"value": 47, "unit": "°C"}
